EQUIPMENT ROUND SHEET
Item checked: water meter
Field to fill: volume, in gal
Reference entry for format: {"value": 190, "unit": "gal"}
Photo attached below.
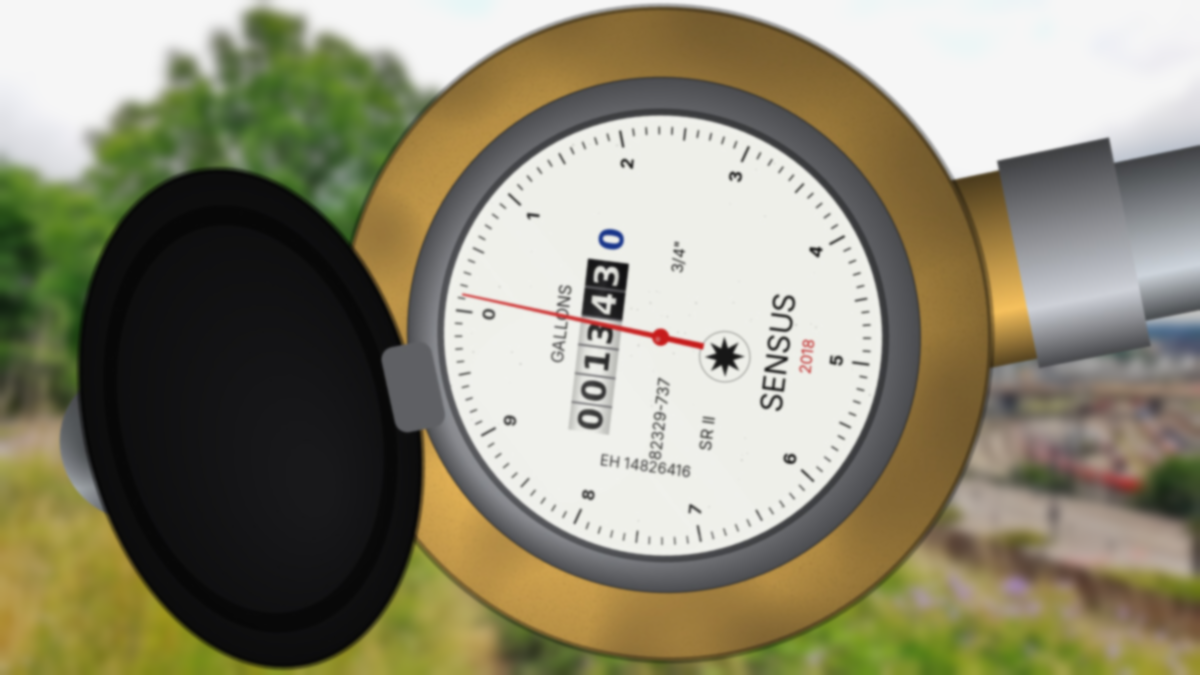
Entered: {"value": 13430.1, "unit": "gal"}
